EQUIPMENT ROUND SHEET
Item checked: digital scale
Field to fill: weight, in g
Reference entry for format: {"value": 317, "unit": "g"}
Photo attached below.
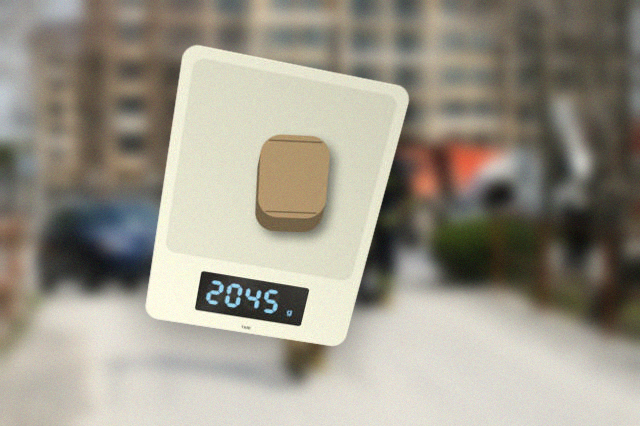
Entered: {"value": 2045, "unit": "g"}
